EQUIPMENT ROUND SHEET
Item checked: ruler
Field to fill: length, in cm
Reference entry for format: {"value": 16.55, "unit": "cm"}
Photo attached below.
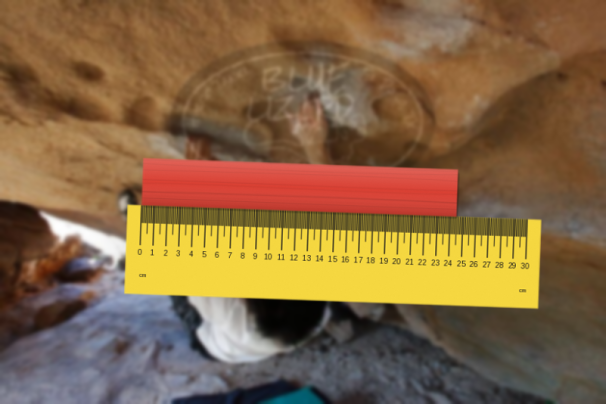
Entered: {"value": 24.5, "unit": "cm"}
